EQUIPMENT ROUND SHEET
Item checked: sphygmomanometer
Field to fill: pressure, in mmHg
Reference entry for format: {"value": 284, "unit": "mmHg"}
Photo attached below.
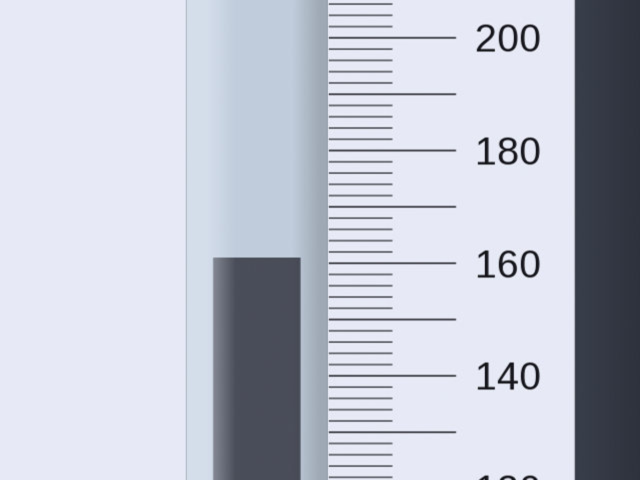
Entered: {"value": 161, "unit": "mmHg"}
